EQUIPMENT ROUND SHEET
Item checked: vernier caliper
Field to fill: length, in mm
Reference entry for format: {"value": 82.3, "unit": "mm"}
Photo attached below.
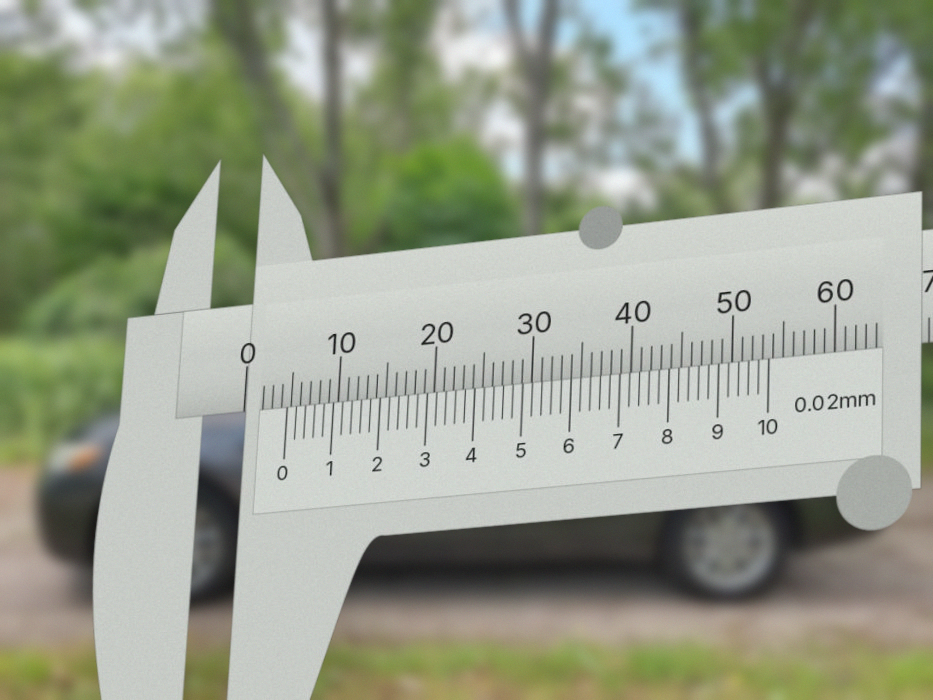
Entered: {"value": 4.6, "unit": "mm"}
